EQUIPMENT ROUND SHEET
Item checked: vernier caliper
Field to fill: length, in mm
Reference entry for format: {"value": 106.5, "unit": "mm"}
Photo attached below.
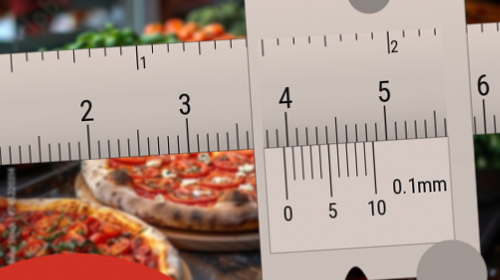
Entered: {"value": 39.6, "unit": "mm"}
